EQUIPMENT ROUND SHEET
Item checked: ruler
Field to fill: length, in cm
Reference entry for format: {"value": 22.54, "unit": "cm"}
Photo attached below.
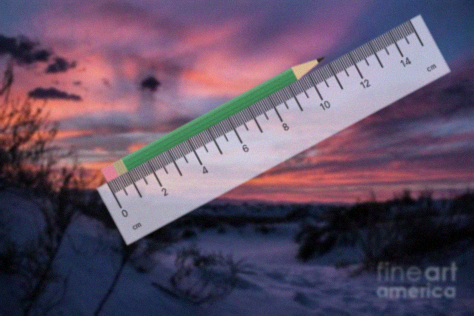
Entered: {"value": 11, "unit": "cm"}
